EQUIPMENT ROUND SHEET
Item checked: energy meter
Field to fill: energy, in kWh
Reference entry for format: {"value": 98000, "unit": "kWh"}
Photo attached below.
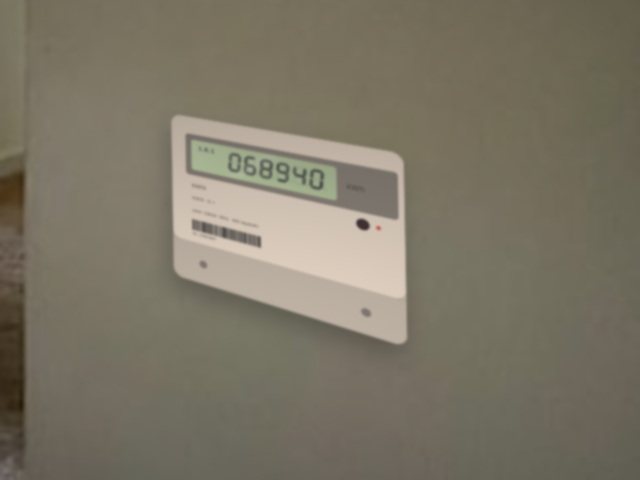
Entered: {"value": 68940, "unit": "kWh"}
